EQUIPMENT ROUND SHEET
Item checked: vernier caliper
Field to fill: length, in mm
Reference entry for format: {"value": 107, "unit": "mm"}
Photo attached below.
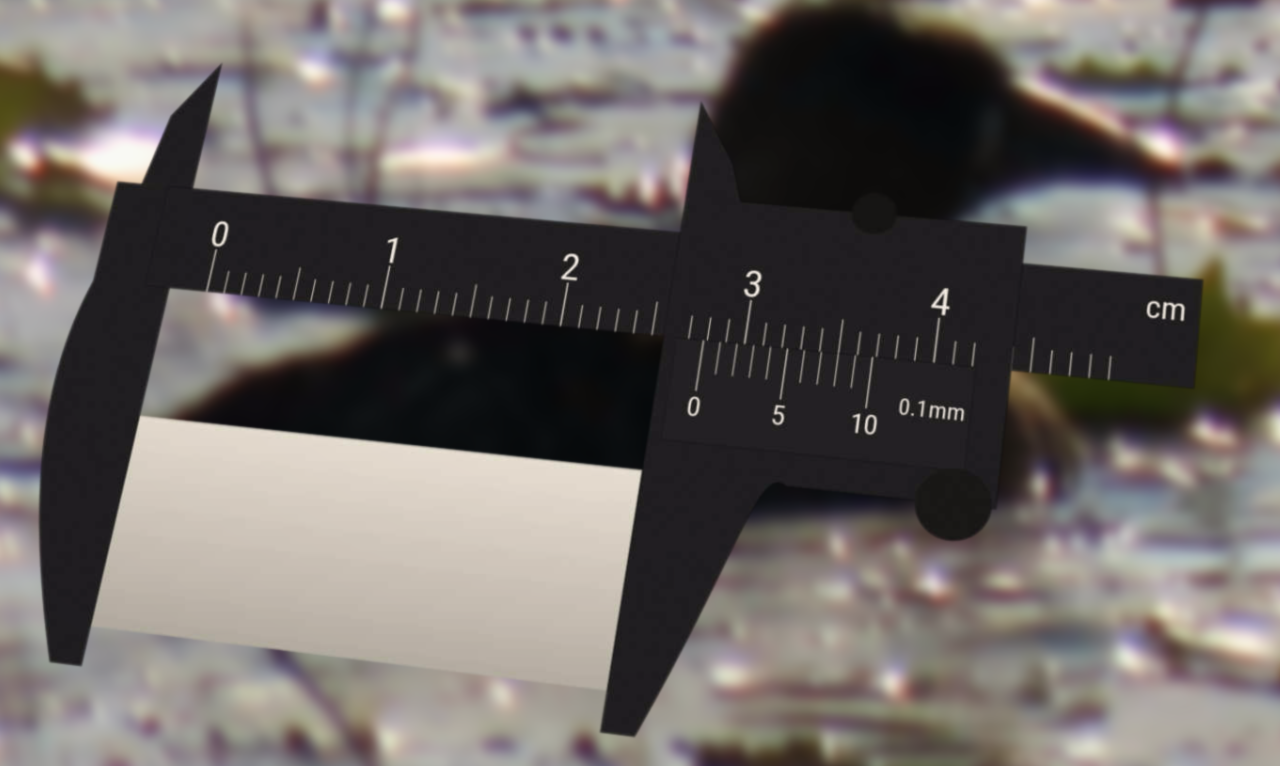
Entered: {"value": 27.8, "unit": "mm"}
